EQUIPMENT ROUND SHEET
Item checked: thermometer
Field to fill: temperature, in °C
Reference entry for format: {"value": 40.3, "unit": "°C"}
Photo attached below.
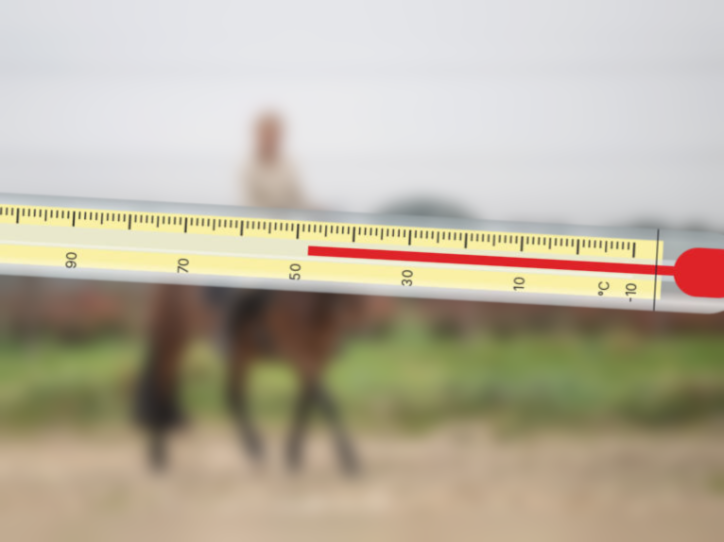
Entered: {"value": 48, "unit": "°C"}
